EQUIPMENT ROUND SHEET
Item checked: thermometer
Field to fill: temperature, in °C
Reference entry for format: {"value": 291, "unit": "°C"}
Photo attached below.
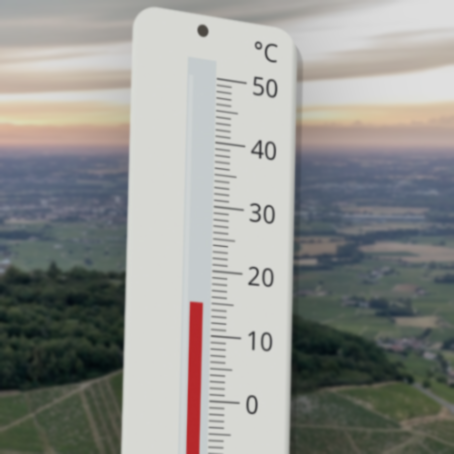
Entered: {"value": 15, "unit": "°C"}
